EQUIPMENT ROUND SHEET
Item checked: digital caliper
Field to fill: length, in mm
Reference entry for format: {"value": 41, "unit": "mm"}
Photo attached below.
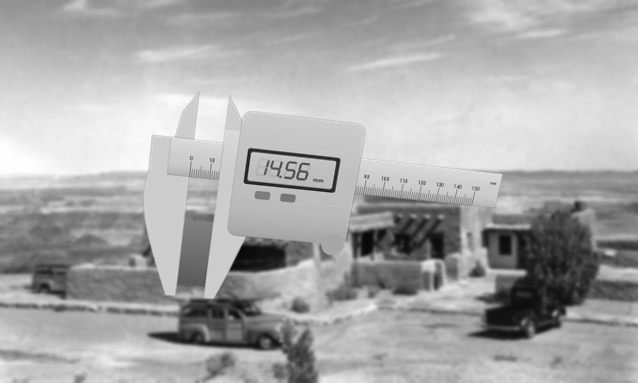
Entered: {"value": 14.56, "unit": "mm"}
